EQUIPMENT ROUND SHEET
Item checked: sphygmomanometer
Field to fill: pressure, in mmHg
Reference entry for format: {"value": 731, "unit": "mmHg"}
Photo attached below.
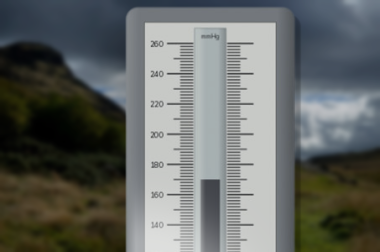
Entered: {"value": 170, "unit": "mmHg"}
